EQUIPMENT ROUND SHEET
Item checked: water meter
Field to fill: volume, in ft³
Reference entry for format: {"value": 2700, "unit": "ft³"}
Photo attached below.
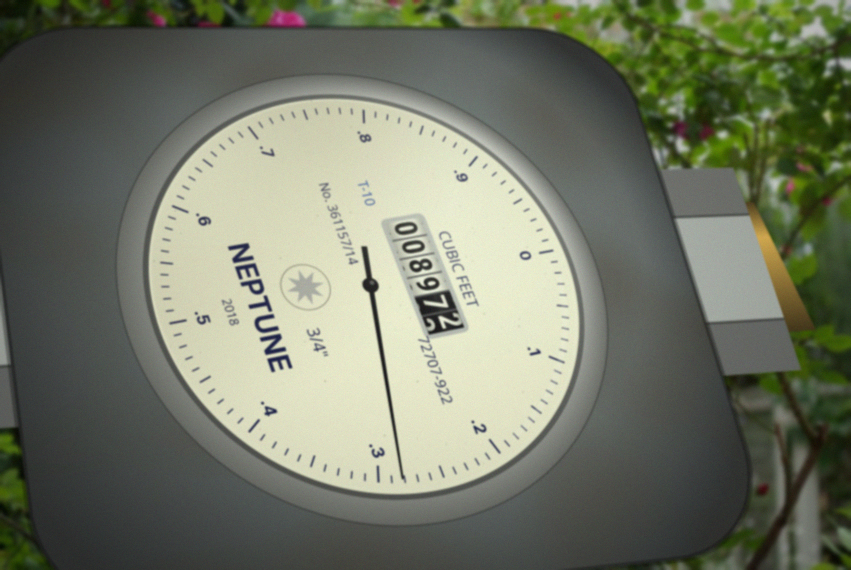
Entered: {"value": 8972.28, "unit": "ft³"}
